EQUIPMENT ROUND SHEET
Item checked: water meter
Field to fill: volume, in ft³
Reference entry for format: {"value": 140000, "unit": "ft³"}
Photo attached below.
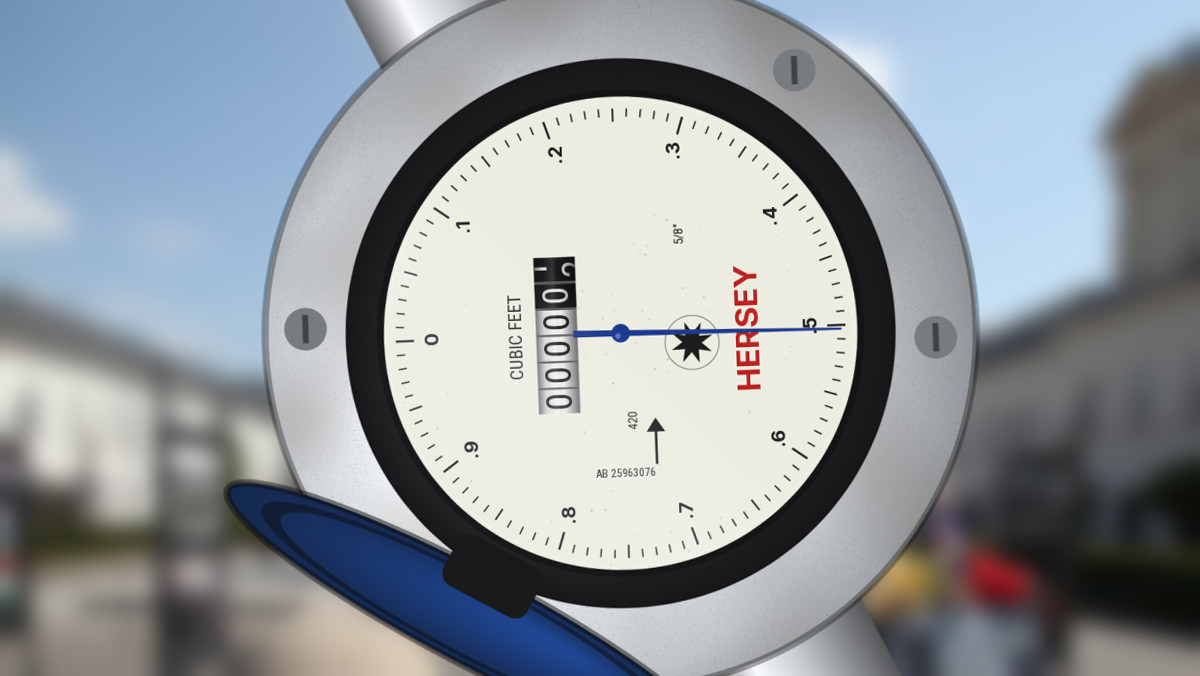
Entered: {"value": 1.50, "unit": "ft³"}
